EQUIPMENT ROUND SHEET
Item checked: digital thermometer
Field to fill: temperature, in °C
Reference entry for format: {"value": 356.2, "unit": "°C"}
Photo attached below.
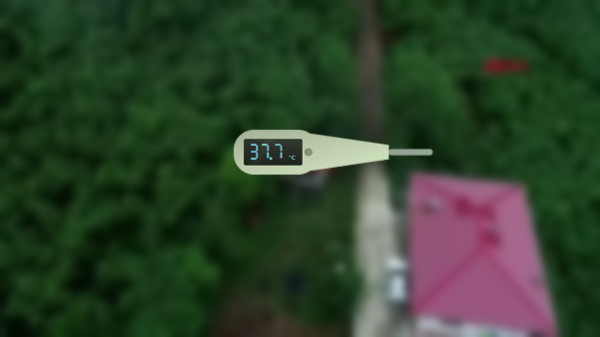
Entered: {"value": 37.7, "unit": "°C"}
